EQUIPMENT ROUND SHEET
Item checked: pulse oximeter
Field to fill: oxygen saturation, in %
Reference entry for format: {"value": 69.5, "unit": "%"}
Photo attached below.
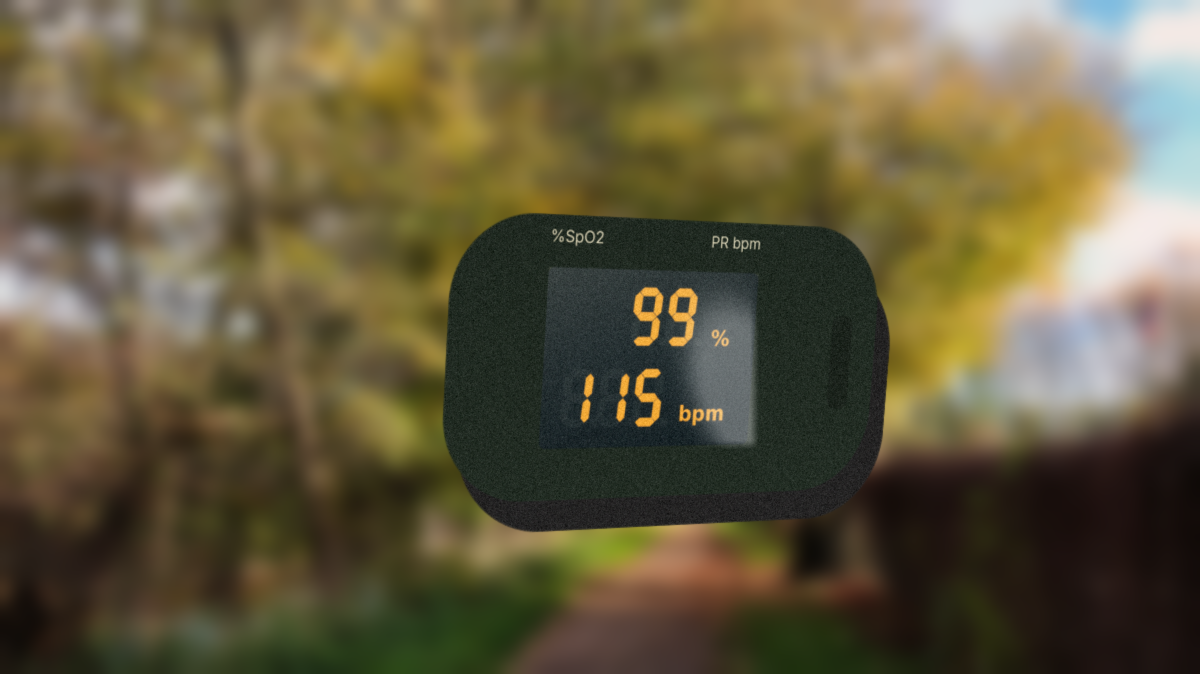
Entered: {"value": 99, "unit": "%"}
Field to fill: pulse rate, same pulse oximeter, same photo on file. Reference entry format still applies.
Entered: {"value": 115, "unit": "bpm"}
